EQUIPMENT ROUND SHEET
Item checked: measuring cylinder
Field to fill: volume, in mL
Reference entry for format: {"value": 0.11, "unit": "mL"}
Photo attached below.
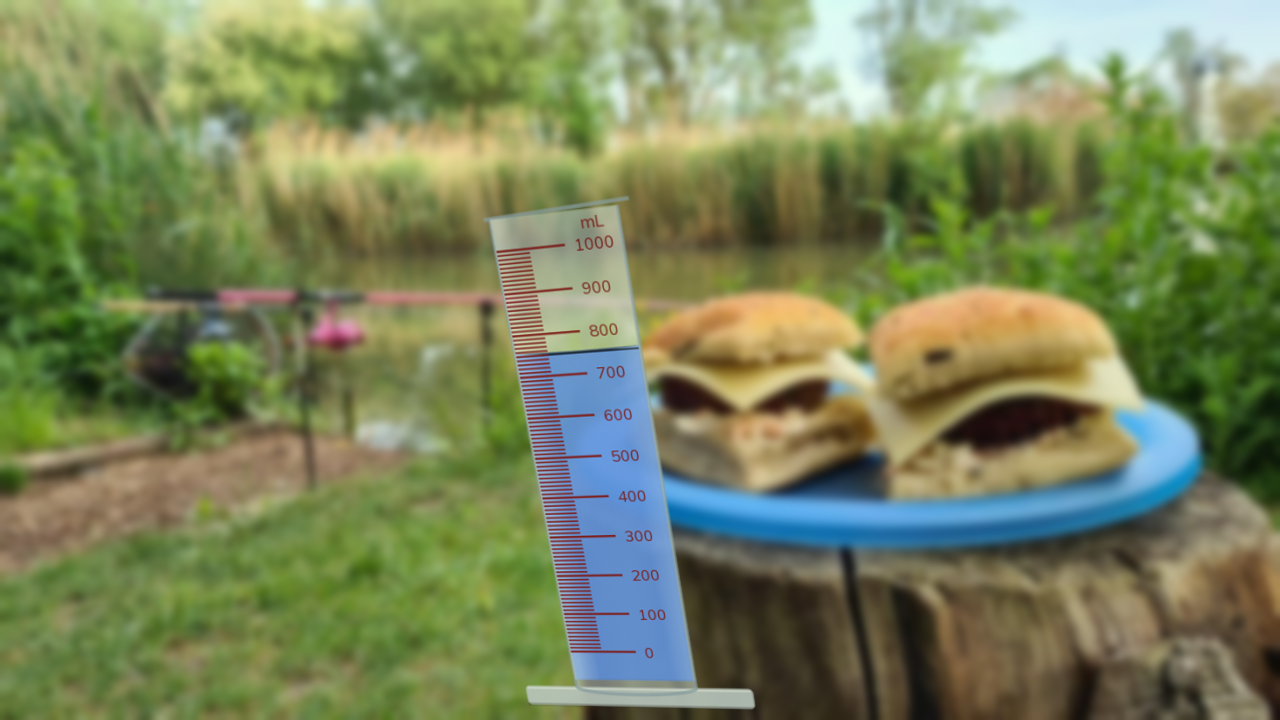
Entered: {"value": 750, "unit": "mL"}
